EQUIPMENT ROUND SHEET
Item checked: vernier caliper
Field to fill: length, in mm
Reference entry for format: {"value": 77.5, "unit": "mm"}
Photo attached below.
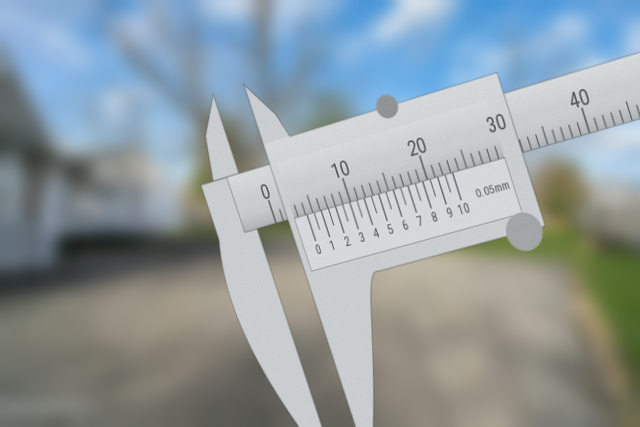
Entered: {"value": 4.2, "unit": "mm"}
